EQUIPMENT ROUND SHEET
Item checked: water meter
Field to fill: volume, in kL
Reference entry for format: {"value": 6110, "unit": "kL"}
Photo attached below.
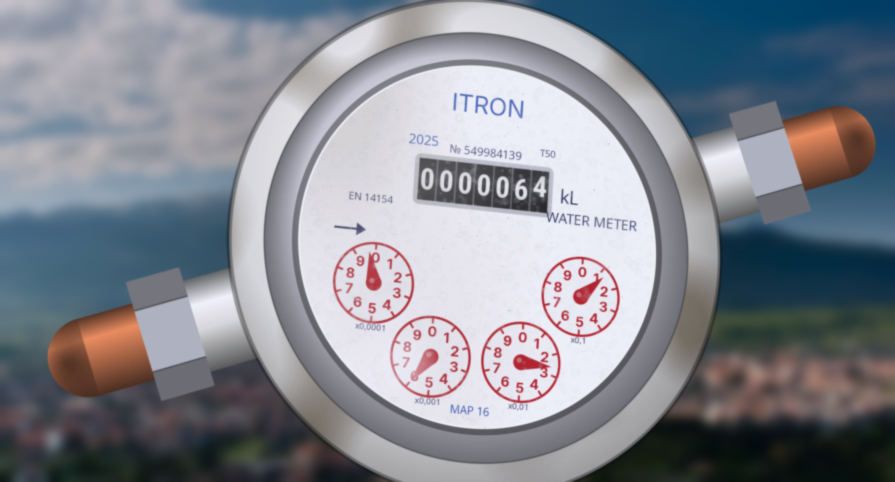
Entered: {"value": 64.1259, "unit": "kL"}
